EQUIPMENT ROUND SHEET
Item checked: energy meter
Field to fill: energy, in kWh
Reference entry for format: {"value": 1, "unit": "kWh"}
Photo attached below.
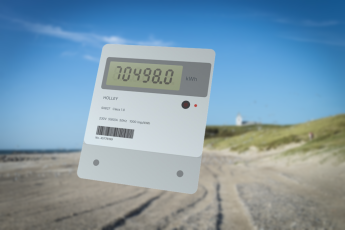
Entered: {"value": 70498.0, "unit": "kWh"}
